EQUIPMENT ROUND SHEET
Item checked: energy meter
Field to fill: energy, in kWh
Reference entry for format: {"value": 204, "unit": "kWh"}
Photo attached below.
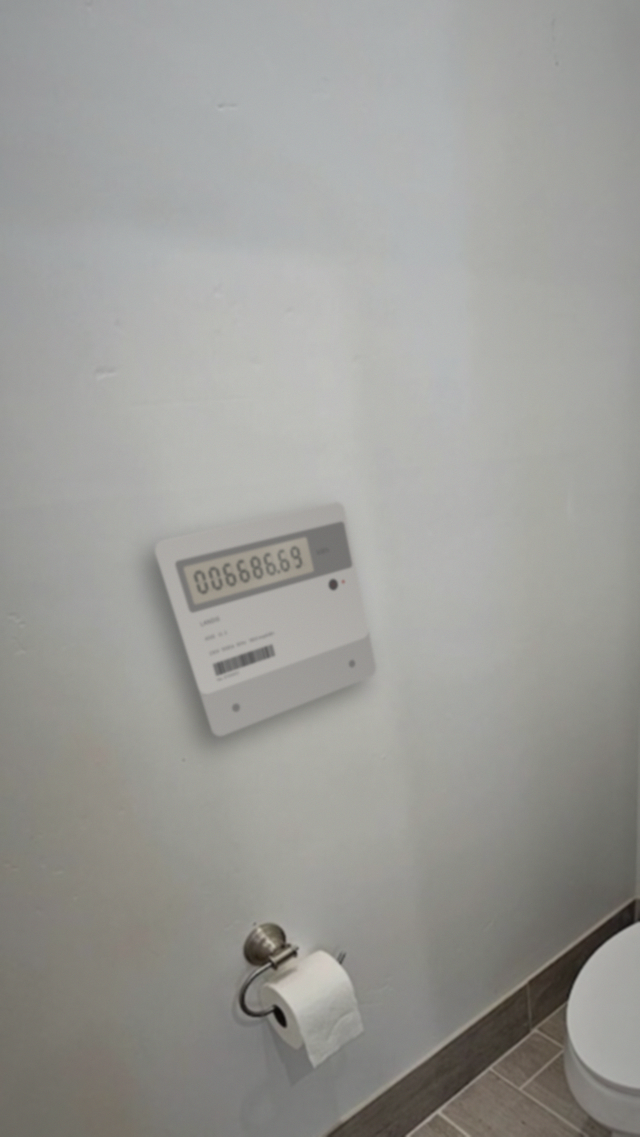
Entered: {"value": 6686.69, "unit": "kWh"}
